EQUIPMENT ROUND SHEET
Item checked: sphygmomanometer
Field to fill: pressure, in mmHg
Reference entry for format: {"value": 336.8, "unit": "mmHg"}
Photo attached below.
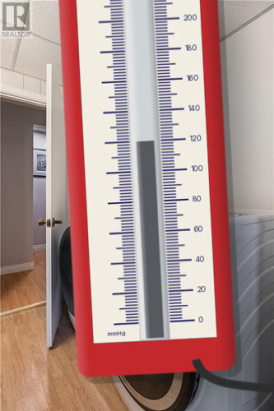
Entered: {"value": 120, "unit": "mmHg"}
